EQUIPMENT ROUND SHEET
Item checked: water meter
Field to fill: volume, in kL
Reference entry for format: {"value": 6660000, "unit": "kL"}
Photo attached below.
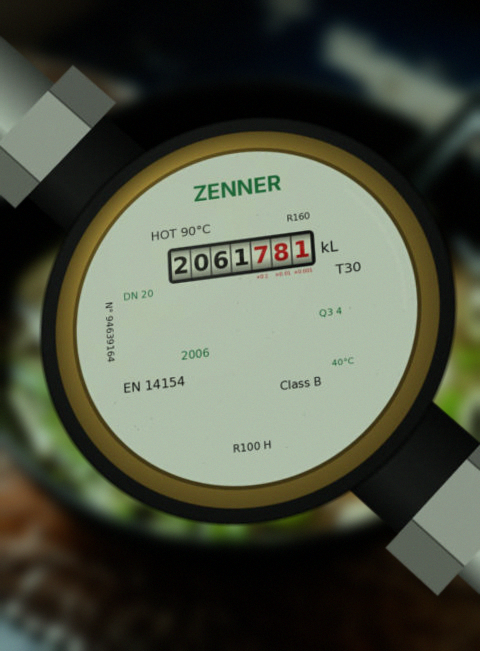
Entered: {"value": 2061.781, "unit": "kL"}
